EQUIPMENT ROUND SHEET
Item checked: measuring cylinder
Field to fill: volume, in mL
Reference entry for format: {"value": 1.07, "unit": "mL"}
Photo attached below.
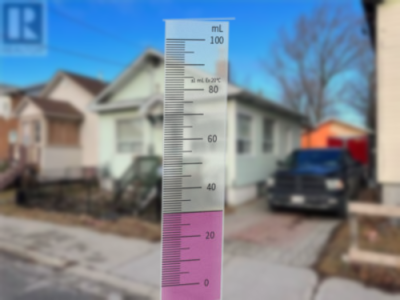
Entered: {"value": 30, "unit": "mL"}
